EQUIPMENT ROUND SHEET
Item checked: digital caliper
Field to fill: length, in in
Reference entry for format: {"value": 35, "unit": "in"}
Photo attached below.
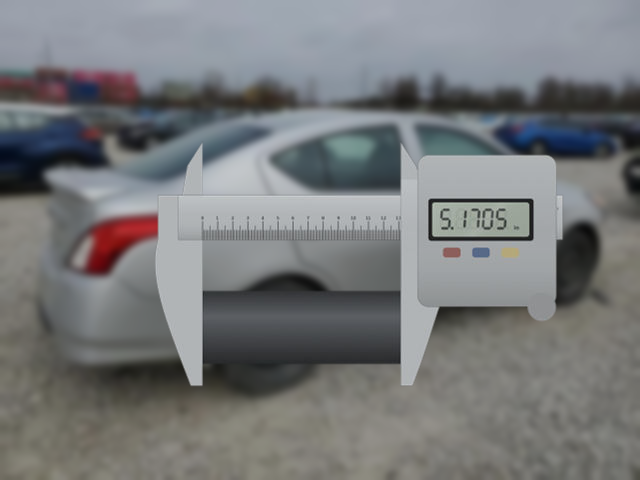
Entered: {"value": 5.1705, "unit": "in"}
